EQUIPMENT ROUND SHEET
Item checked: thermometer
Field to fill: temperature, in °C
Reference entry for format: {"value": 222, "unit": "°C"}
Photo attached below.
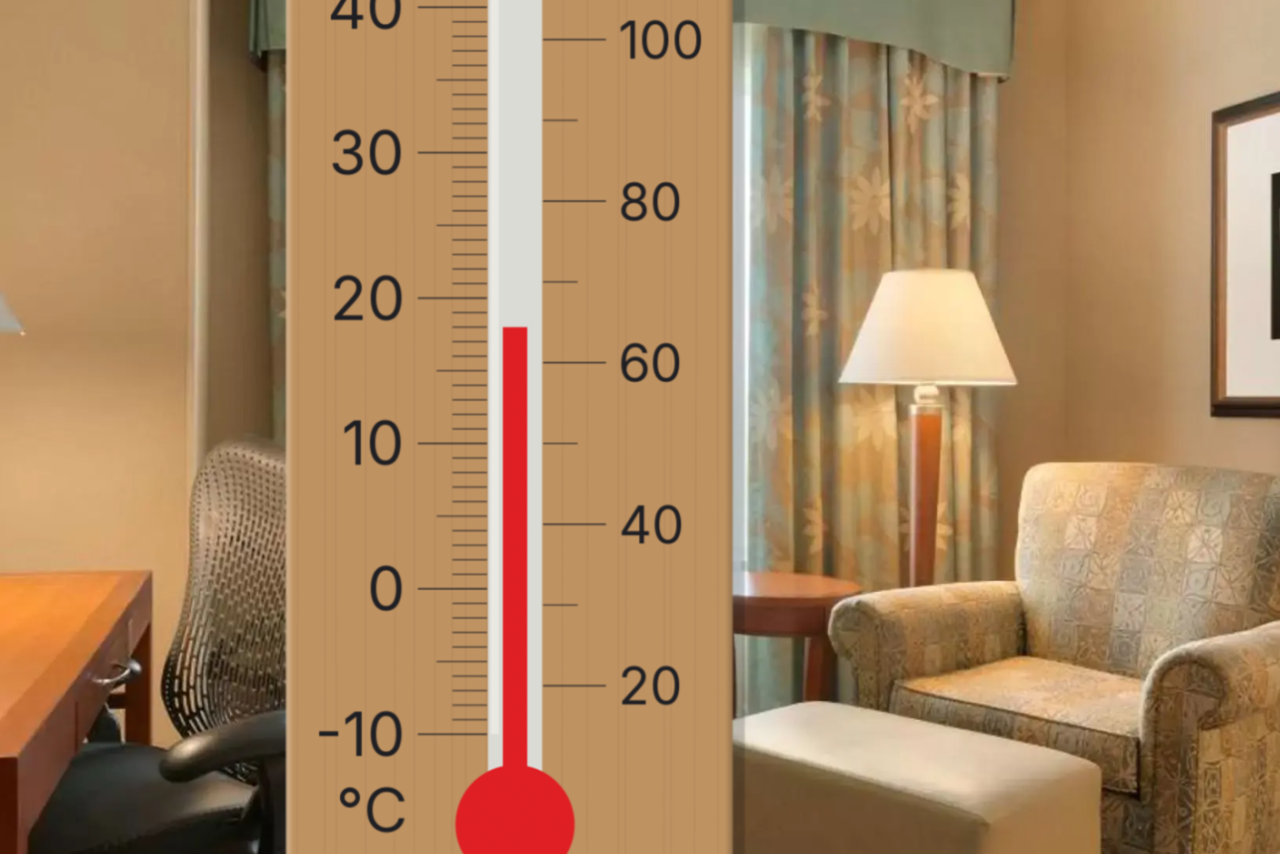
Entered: {"value": 18, "unit": "°C"}
